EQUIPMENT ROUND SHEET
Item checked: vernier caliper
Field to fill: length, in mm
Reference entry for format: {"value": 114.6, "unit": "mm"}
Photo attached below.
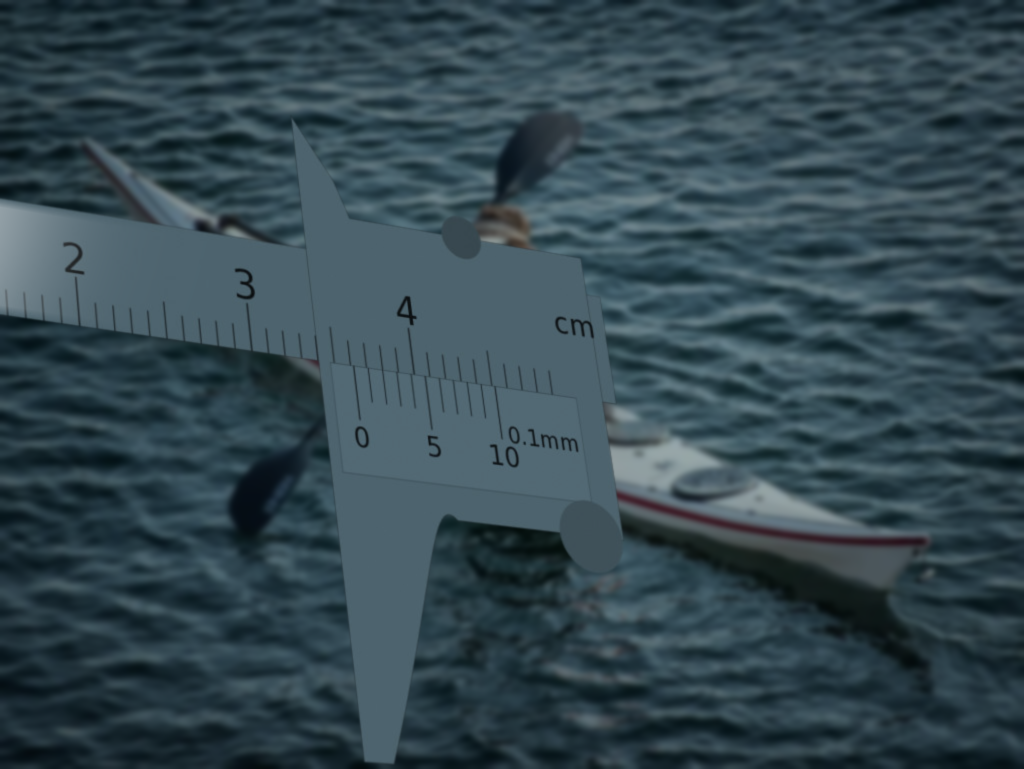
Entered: {"value": 36.2, "unit": "mm"}
